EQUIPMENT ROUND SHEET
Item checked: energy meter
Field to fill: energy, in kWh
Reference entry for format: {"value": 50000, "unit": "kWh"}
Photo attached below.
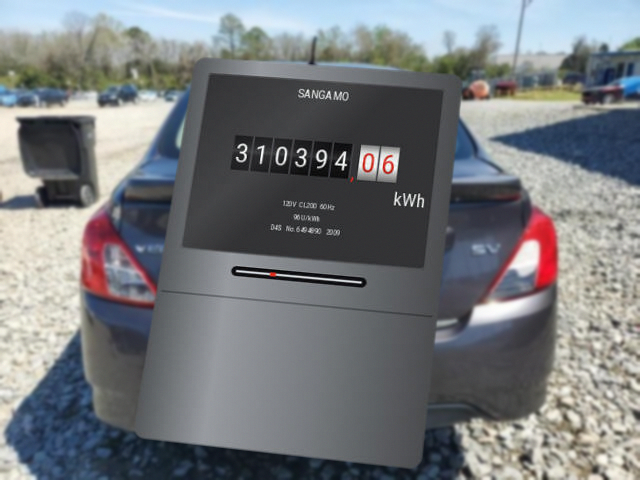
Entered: {"value": 310394.06, "unit": "kWh"}
